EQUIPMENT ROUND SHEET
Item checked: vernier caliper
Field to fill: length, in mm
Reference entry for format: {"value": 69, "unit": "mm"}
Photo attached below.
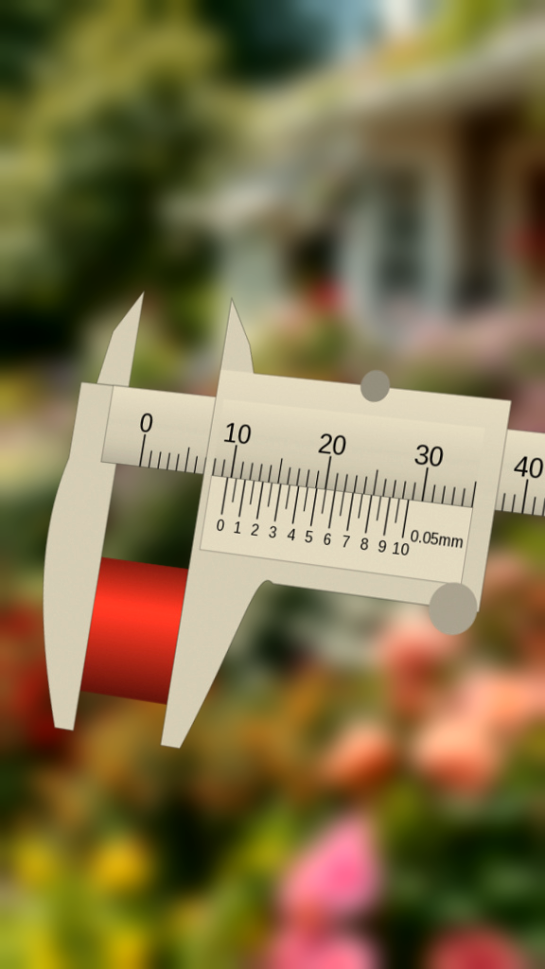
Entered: {"value": 9.6, "unit": "mm"}
